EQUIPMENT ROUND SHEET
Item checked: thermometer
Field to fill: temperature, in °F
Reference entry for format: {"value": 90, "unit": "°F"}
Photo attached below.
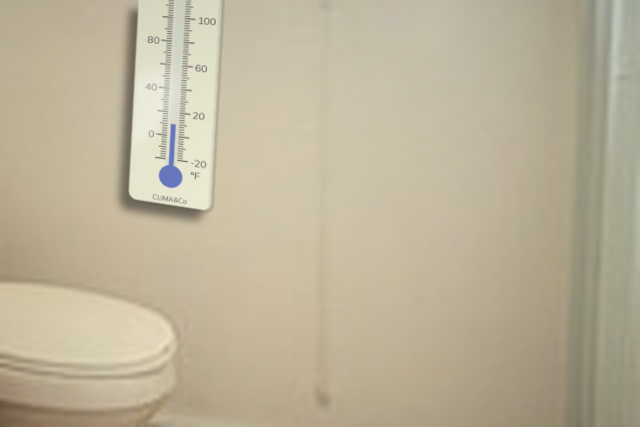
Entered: {"value": 10, "unit": "°F"}
